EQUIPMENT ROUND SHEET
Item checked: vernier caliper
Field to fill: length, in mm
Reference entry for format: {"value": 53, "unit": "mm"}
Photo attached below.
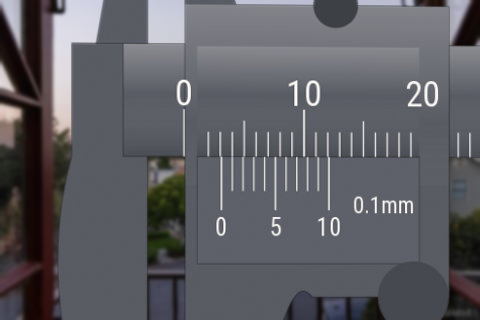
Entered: {"value": 3.1, "unit": "mm"}
